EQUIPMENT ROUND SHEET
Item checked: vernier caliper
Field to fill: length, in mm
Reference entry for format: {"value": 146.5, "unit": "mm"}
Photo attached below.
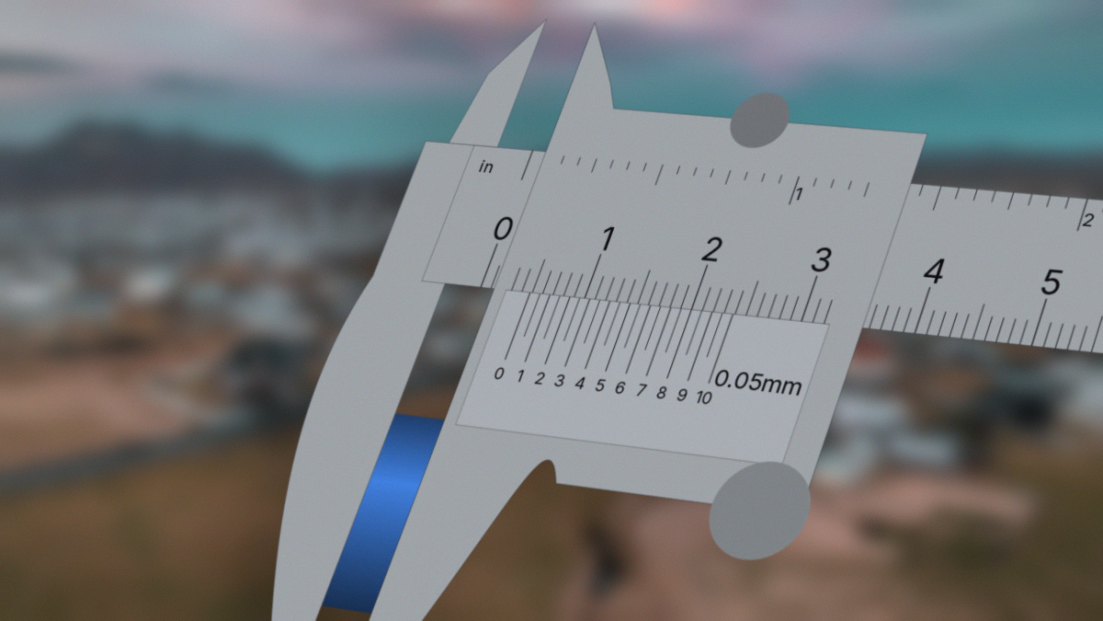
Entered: {"value": 4.8, "unit": "mm"}
